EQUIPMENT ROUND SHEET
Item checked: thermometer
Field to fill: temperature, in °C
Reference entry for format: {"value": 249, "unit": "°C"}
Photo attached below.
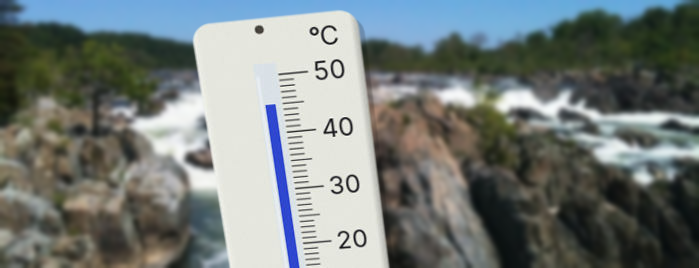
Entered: {"value": 45, "unit": "°C"}
